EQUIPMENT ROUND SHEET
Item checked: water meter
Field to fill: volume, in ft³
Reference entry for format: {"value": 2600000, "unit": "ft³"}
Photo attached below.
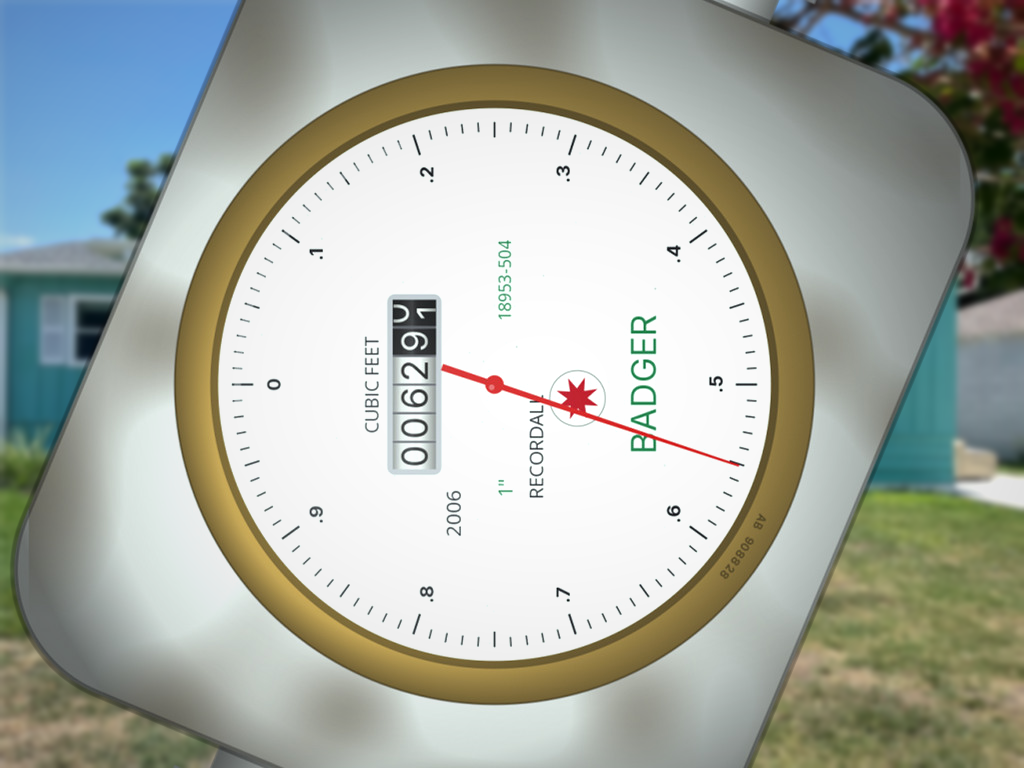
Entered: {"value": 6290.55, "unit": "ft³"}
